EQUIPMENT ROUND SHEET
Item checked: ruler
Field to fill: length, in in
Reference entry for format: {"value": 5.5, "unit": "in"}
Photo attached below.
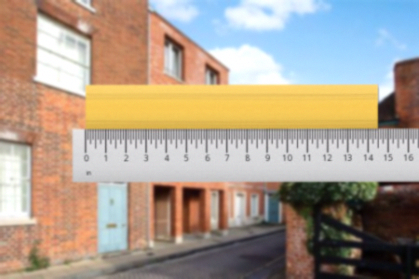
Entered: {"value": 14.5, "unit": "in"}
